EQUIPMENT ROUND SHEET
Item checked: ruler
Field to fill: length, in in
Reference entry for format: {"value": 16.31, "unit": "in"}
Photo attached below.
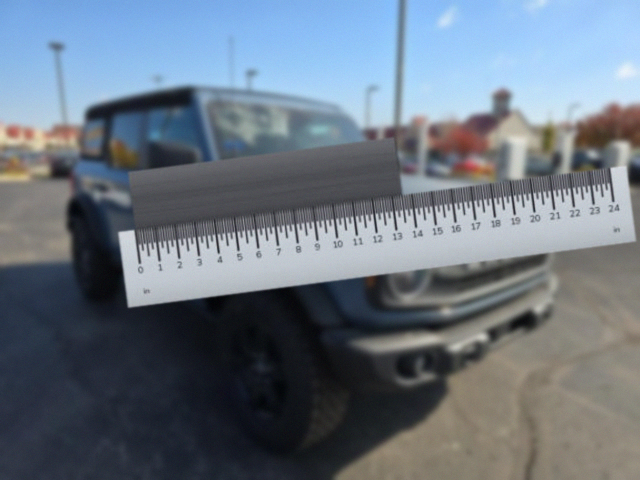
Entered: {"value": 13.5, "unit": "in"}
